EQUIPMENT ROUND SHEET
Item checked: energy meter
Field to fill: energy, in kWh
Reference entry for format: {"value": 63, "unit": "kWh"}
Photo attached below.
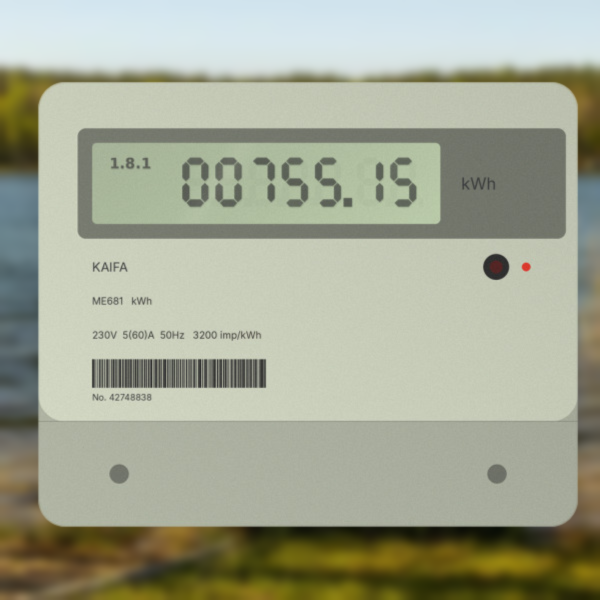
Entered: {"value": 755.15, "unit": "kWh"}
